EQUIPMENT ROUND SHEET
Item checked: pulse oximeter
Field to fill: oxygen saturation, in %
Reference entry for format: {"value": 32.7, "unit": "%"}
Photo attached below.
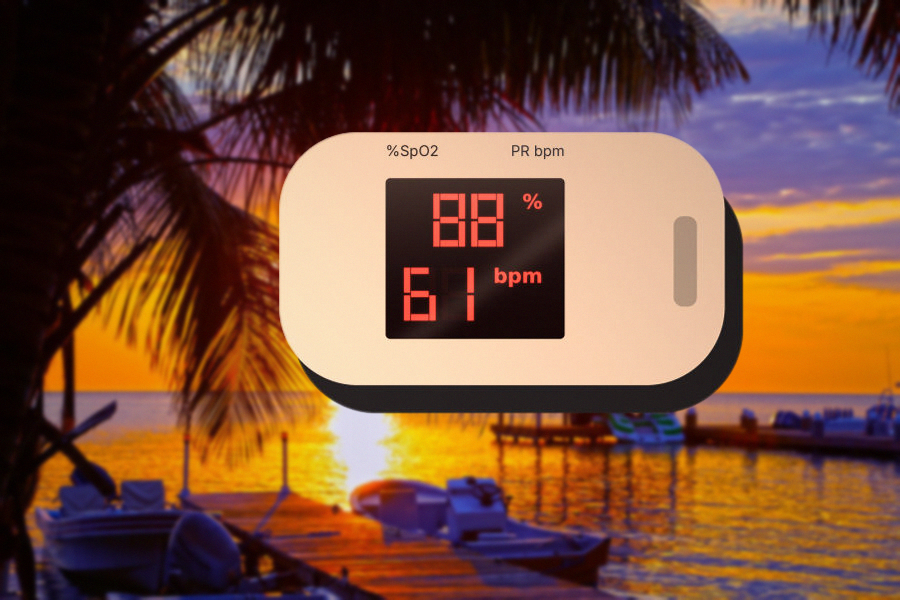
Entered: {"value": 88, "unit": "%"}
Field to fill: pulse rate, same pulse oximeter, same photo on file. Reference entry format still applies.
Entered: {"value": 61, "unit": "bpm"}
